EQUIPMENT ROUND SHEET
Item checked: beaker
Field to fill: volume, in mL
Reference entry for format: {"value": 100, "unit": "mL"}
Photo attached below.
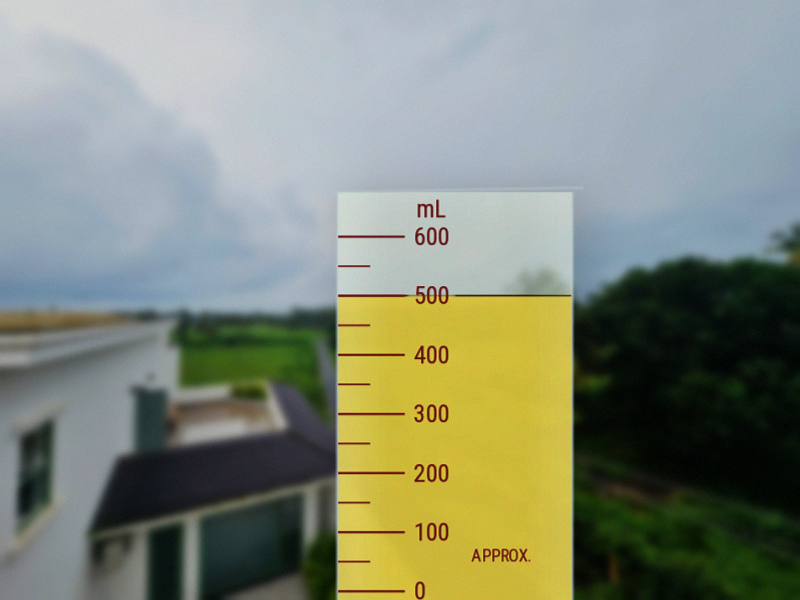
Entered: {"value": 500, "unit": "mL"}
